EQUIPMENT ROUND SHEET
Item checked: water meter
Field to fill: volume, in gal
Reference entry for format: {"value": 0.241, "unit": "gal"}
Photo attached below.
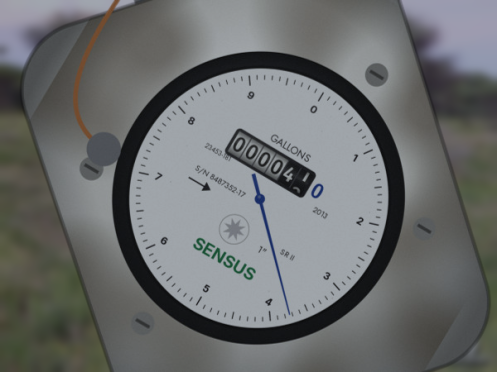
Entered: {"value": 413.7, "unit": "gal"}
